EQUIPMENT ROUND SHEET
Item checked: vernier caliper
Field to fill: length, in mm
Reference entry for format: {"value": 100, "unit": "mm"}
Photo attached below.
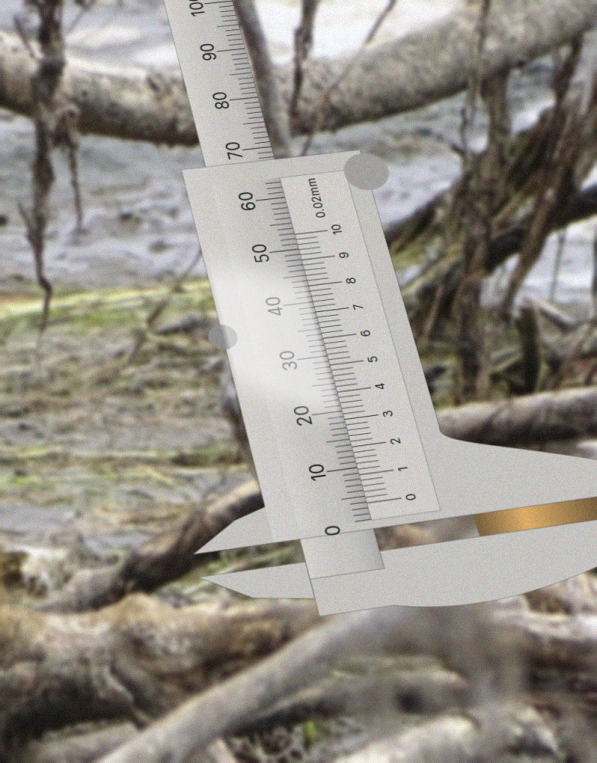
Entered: {"value": 3.8, "unit": "mm"}
